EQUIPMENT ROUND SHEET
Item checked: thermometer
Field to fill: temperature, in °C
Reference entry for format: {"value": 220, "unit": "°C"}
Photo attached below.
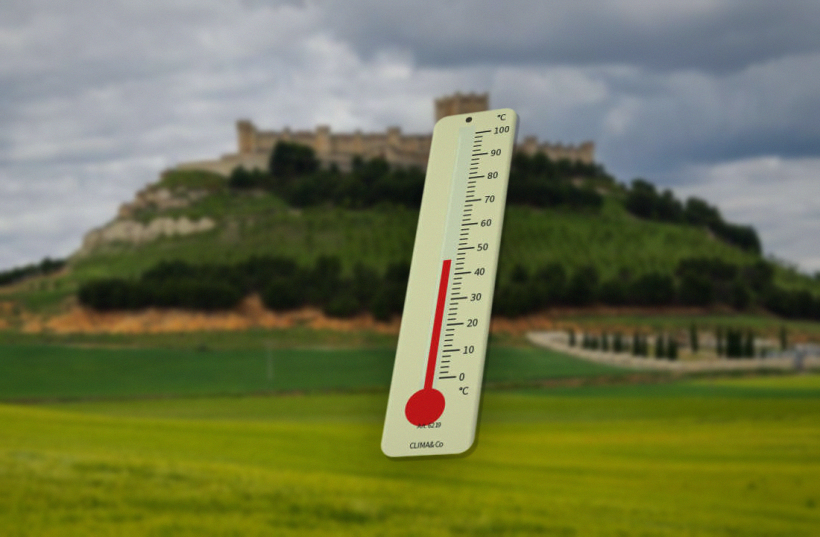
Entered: {"value": 46, "unit": "°C"}
